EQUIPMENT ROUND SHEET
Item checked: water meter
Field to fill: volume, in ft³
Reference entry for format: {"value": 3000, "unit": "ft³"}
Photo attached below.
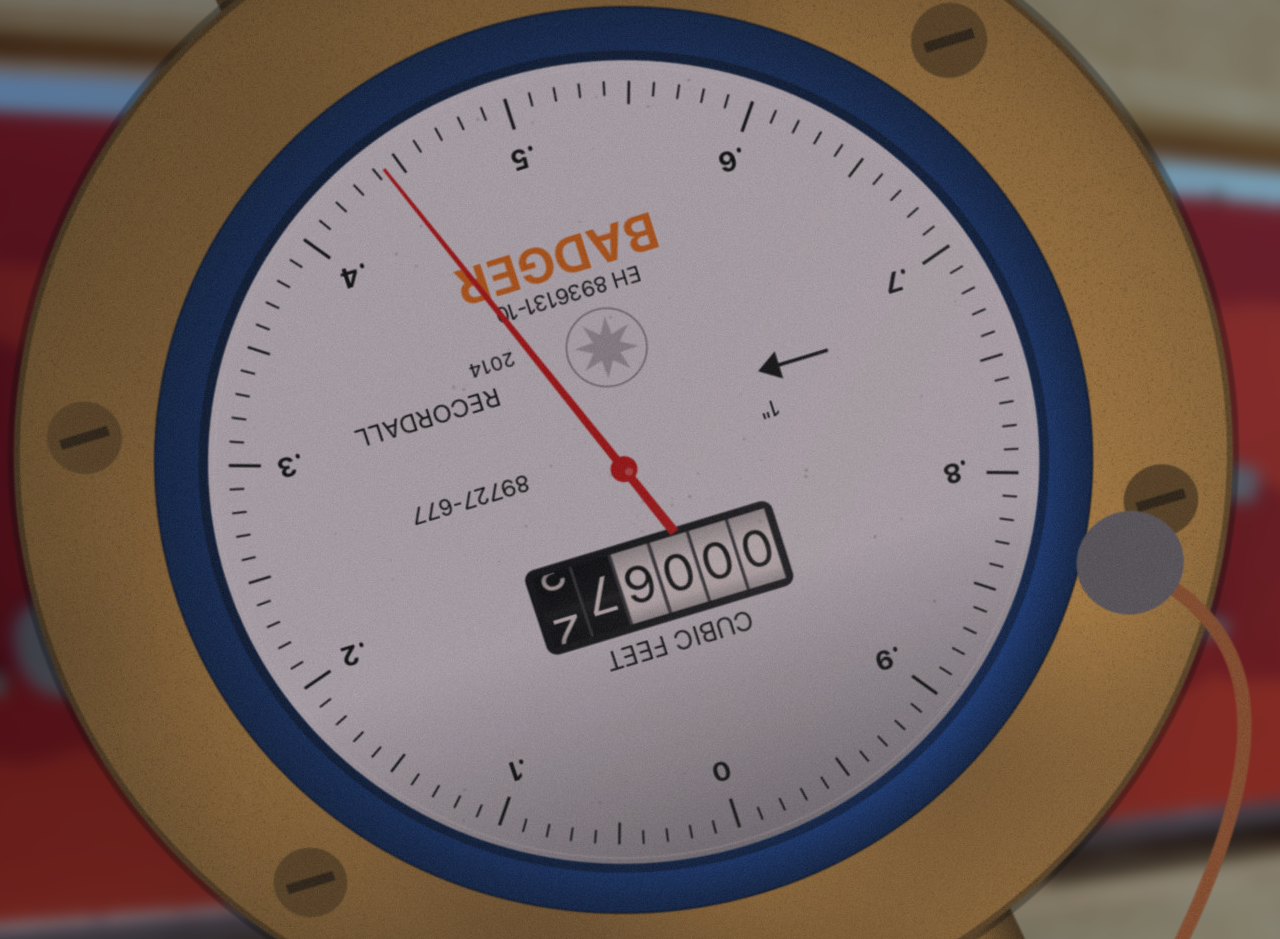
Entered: {"value": 672.44, "unit": "ft³"}
